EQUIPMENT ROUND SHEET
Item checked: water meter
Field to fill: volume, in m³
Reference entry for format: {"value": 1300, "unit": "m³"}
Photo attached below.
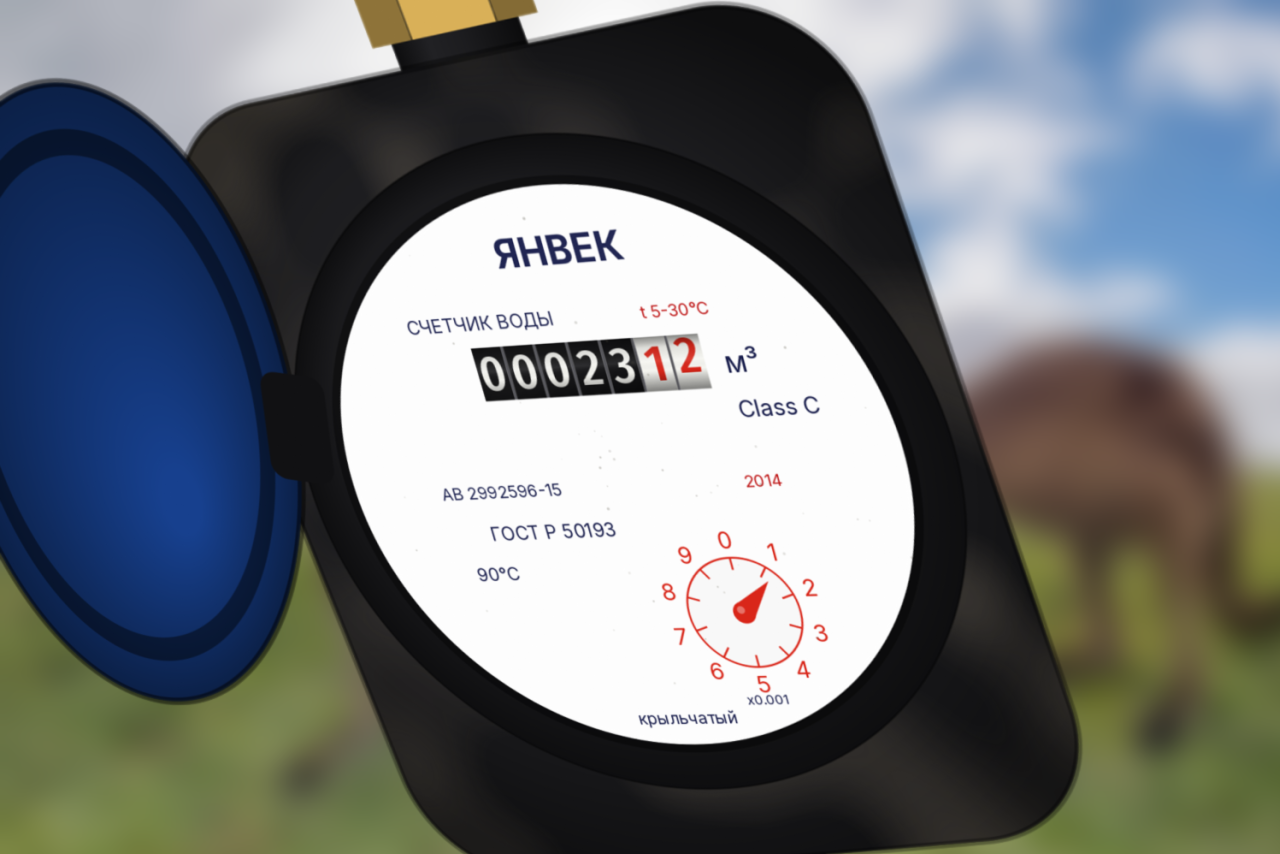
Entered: {"value": 23.121, "unit": "m³"}
